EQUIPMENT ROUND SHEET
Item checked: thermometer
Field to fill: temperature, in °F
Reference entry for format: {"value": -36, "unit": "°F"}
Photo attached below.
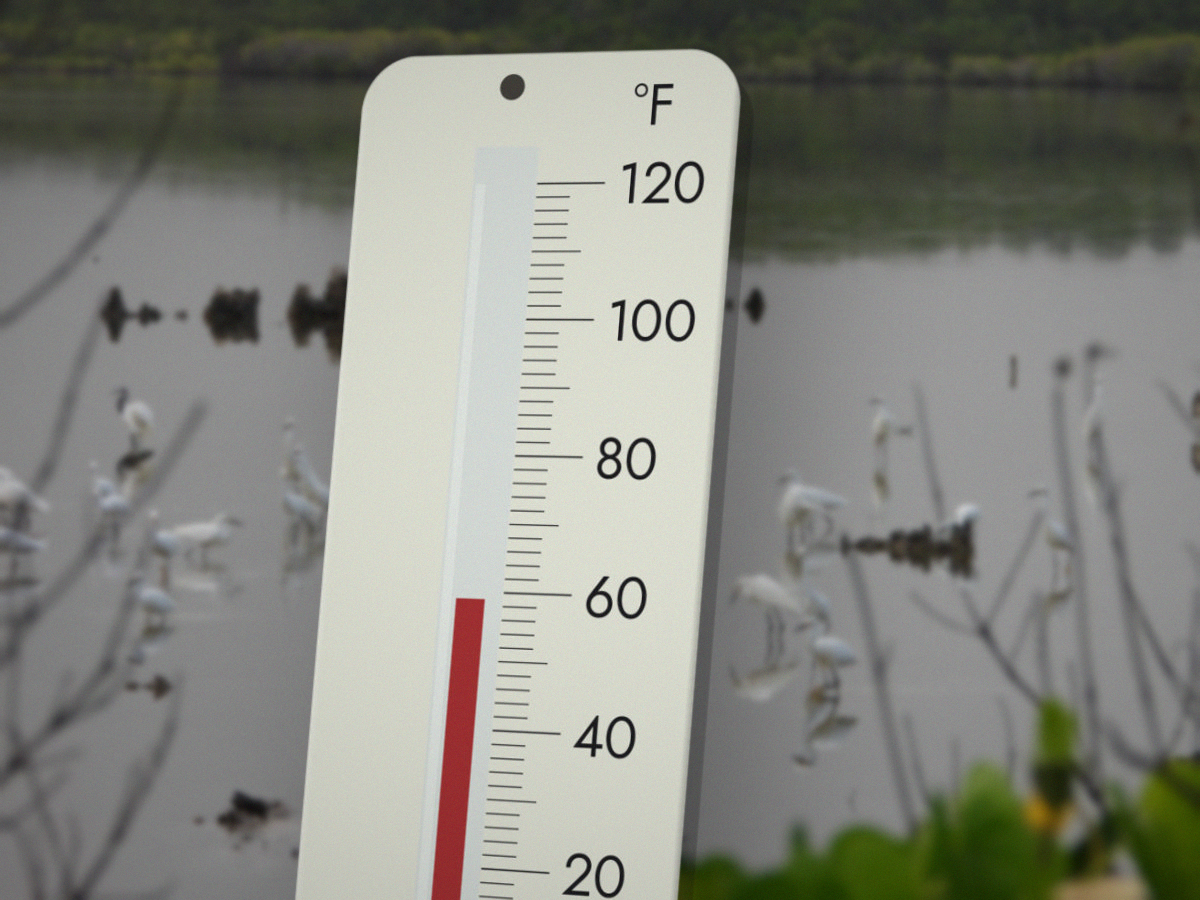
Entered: {"value": 59, "unit": "°F"}
